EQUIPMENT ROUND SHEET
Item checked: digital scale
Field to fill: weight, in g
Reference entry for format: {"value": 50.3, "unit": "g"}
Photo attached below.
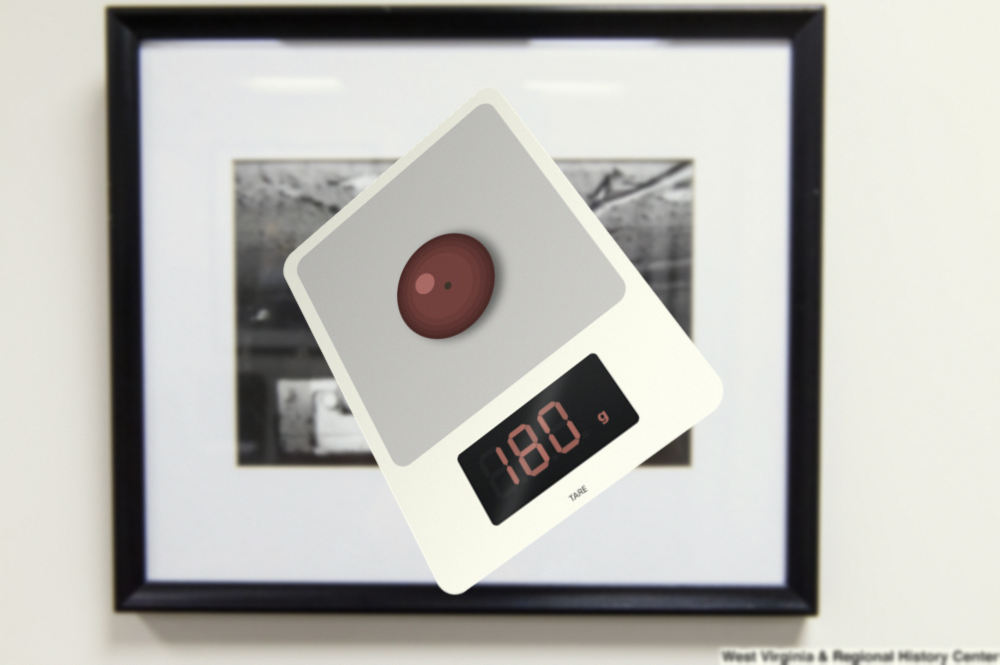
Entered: {"value": 180, "unit": "g"}
